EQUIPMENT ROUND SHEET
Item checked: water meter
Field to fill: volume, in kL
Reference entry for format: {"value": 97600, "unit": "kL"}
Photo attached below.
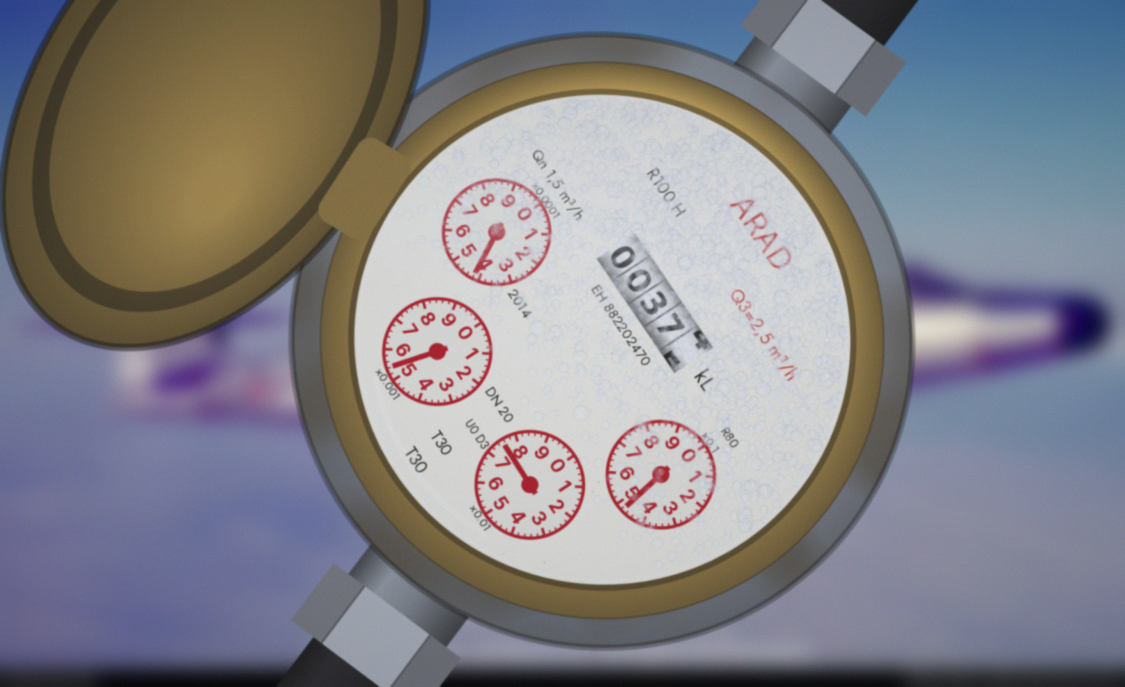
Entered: {"value": 374.4754, "unit": "kL"}
